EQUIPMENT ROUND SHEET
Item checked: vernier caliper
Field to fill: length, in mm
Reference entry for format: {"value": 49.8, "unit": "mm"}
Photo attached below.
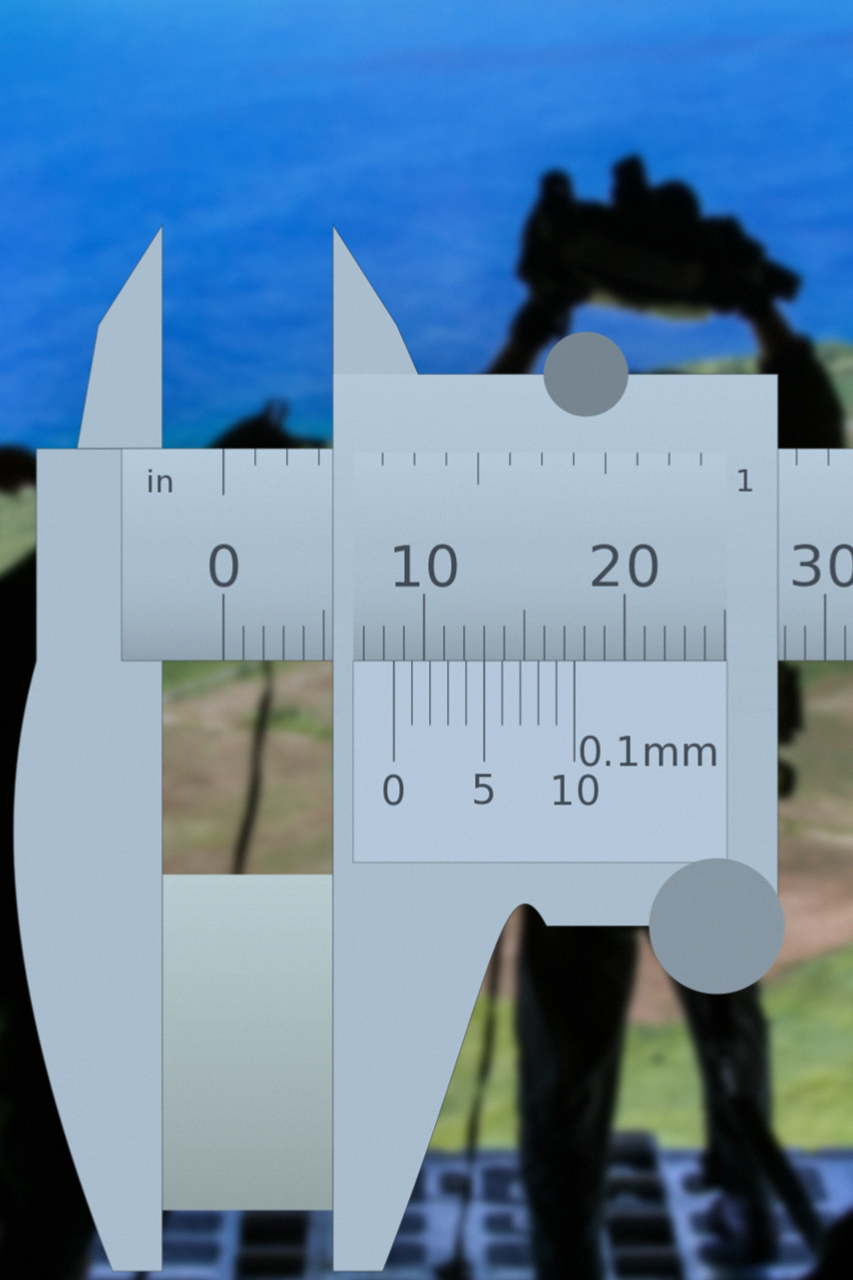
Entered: {"value": 8.5, "unit": "mm"}
